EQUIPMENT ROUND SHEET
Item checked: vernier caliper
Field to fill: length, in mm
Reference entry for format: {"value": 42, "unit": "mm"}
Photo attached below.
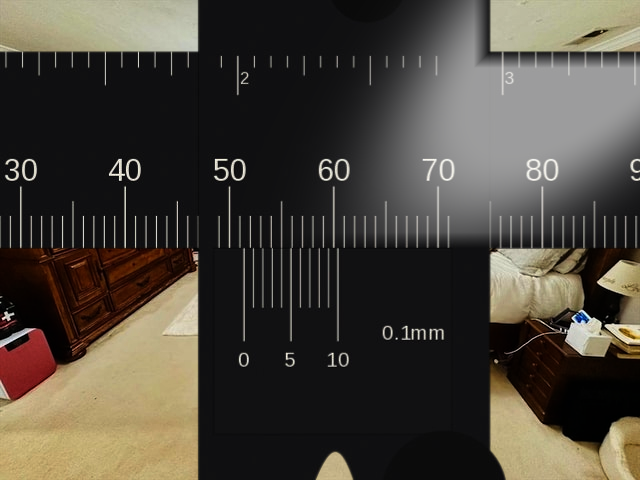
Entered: {"value": 51.4, "unit": "mm"}
